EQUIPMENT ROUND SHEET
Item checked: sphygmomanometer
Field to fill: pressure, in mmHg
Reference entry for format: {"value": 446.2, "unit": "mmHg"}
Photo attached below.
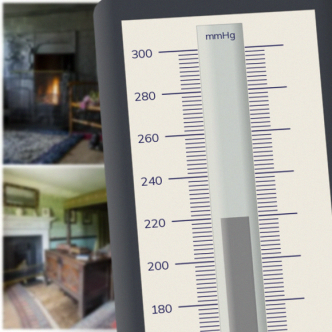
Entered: {"value": 220, "unit": "mmHg"}
